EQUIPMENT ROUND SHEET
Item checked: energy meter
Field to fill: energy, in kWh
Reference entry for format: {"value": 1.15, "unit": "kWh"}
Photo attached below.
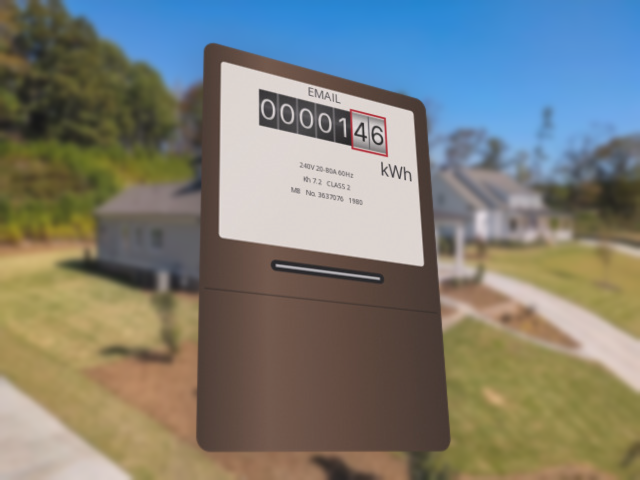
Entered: {"value": 1.46, "unit": "kWh"}
